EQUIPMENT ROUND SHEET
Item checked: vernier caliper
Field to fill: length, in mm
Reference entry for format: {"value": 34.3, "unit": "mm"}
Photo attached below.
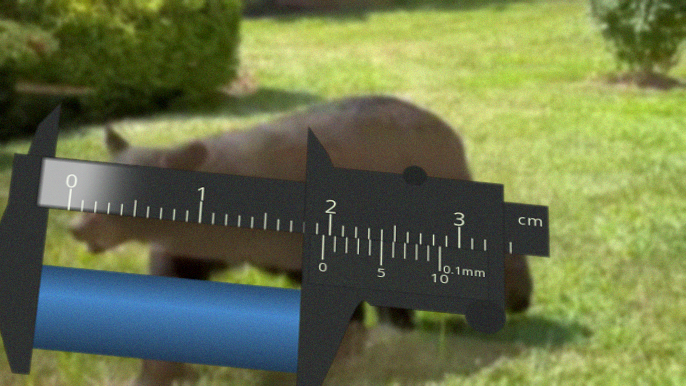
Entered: {"value": 19.5, "unit": "mm"}
